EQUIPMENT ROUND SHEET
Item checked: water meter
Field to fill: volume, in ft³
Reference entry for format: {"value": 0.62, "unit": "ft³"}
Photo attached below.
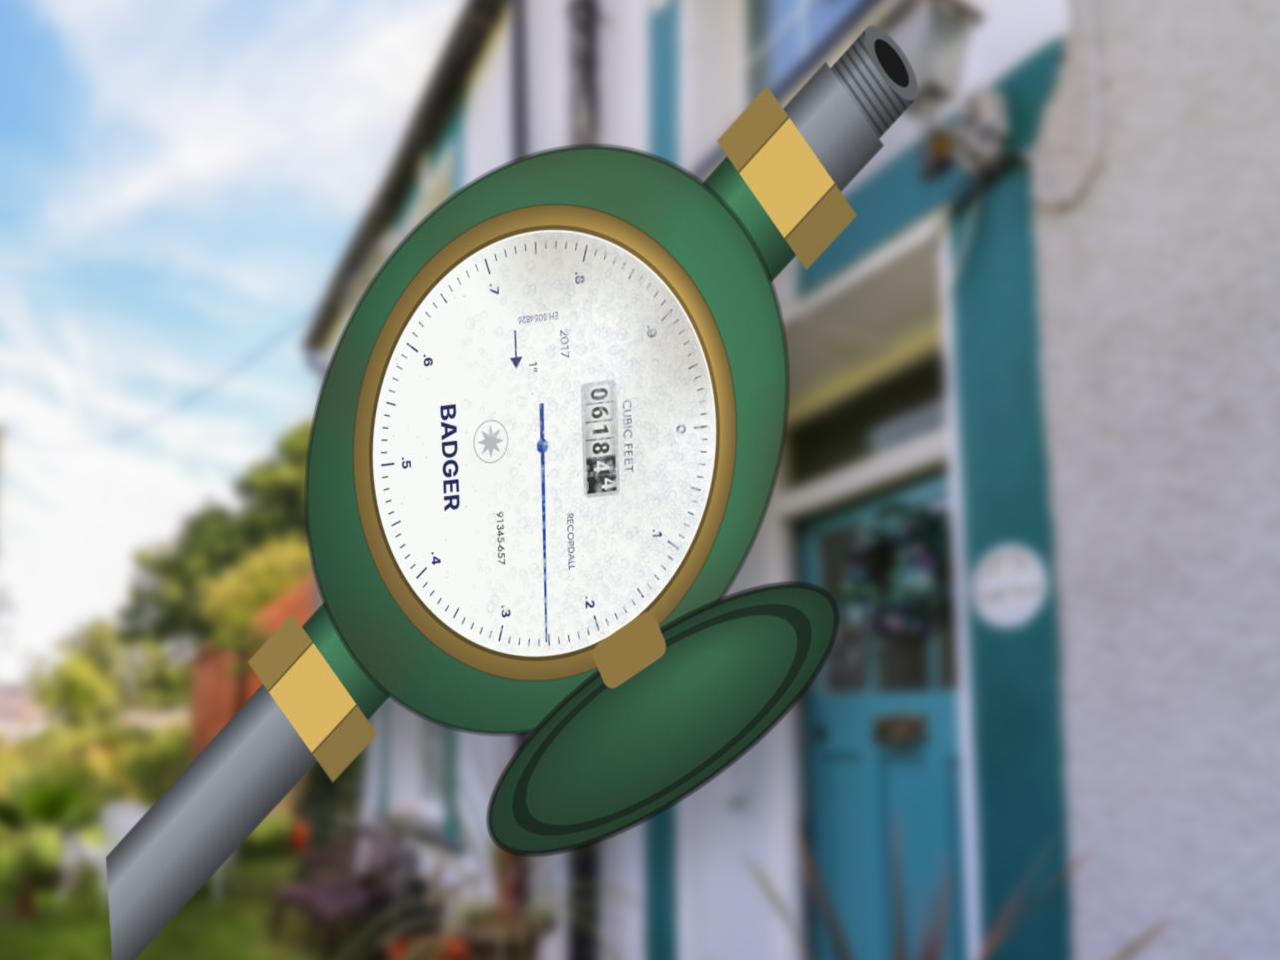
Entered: {"value": 61844.25, "unit": "ft³"}
